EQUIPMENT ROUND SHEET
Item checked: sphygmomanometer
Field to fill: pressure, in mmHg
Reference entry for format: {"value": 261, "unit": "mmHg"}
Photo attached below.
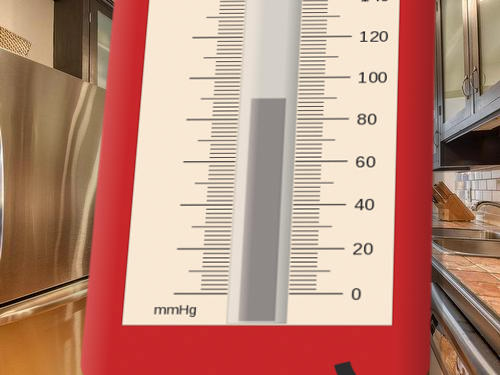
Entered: {"value": 90, "unit": "mmHg"}
